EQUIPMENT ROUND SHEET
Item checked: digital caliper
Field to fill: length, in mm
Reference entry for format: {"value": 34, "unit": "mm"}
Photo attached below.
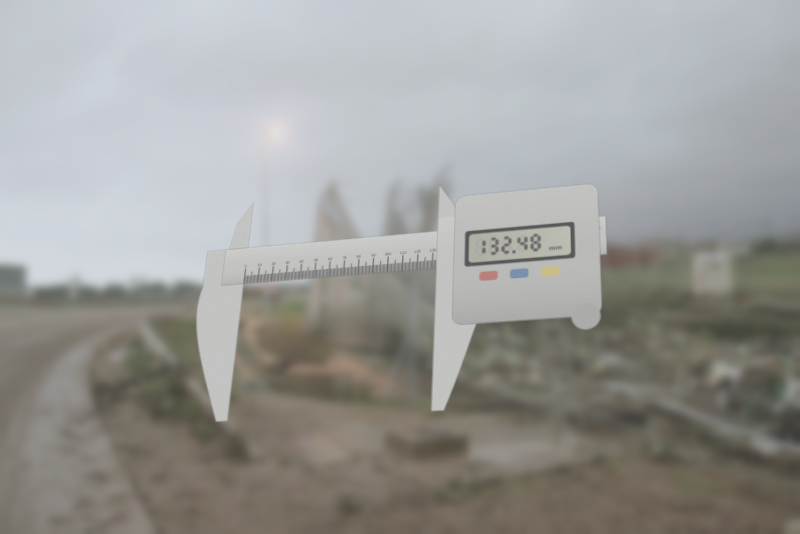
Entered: {"value": 132.48, "unit": "mm"}
